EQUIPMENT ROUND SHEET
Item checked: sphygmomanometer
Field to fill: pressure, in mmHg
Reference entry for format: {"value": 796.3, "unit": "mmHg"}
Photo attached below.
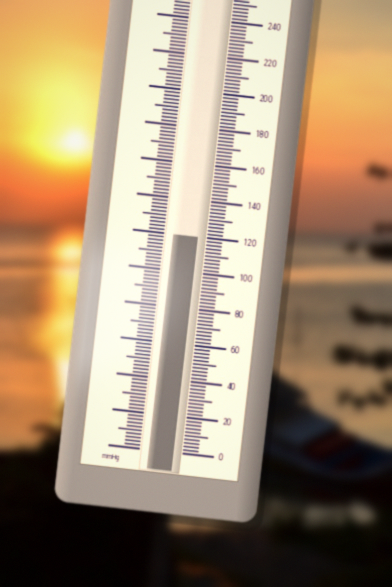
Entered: {"value": 120, "unit": "mmHg"}
